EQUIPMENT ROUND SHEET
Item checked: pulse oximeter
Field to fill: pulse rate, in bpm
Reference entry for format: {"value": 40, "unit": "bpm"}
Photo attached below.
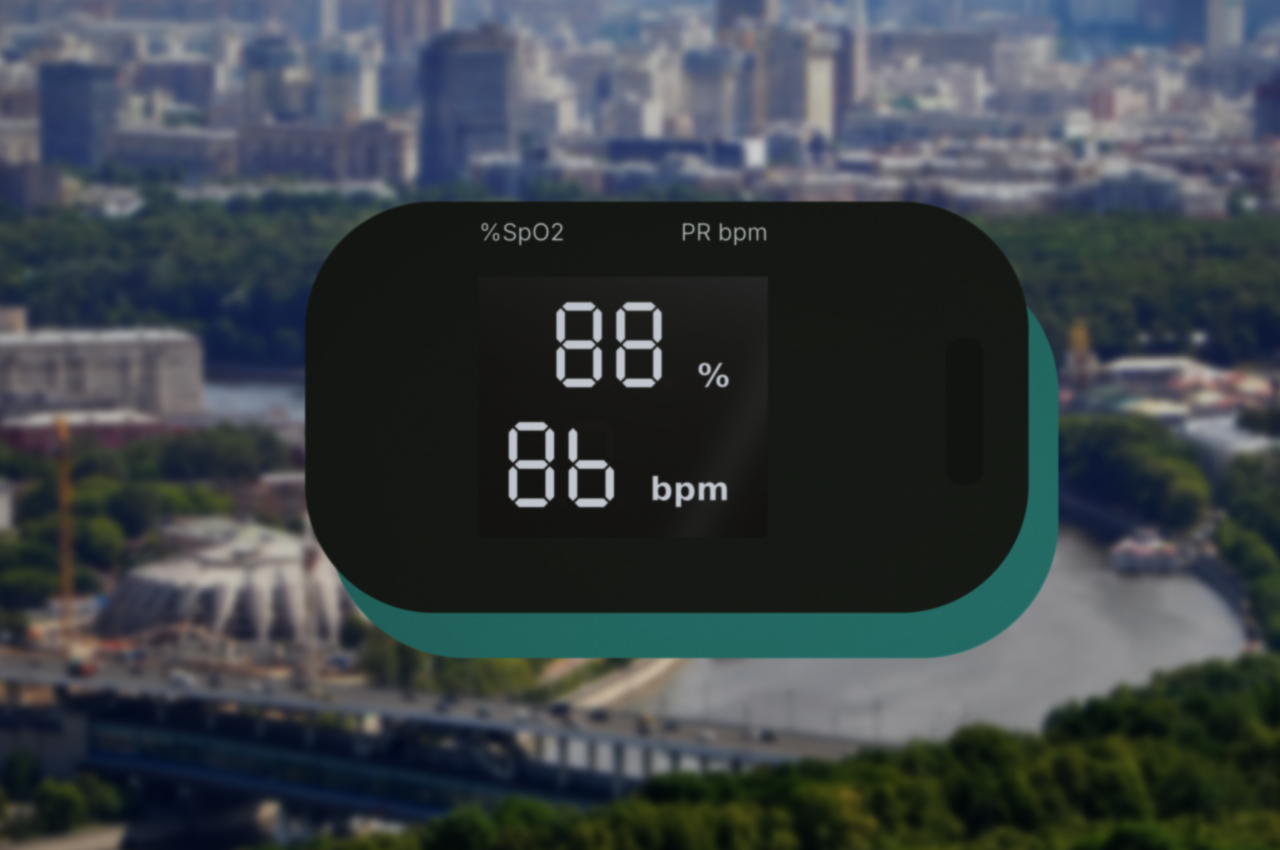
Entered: {"value": 86, "unit": "bpm"}
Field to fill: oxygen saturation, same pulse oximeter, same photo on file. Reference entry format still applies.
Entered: {"value": 88, "unit": "%"}
